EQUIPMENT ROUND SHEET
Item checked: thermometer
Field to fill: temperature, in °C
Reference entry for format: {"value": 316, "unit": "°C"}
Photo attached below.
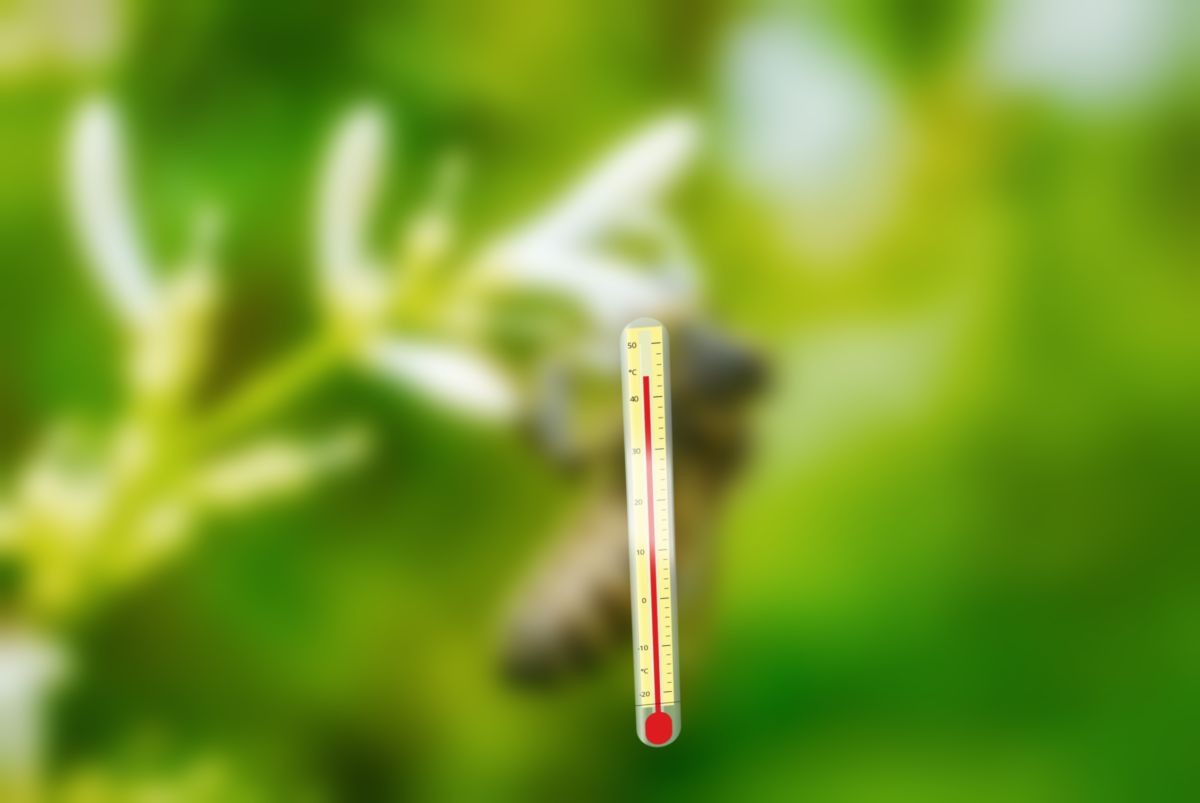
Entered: {"value": 44, "unit": "°C"}
